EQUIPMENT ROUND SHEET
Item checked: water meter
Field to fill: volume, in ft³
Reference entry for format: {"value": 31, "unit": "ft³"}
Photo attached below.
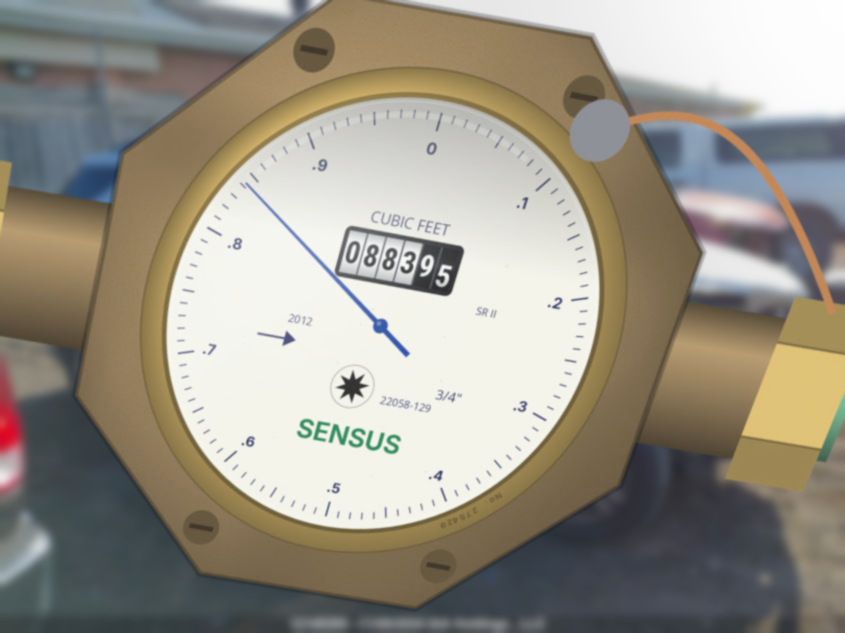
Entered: {"value": 88394.84, "unit": "ft³"}
